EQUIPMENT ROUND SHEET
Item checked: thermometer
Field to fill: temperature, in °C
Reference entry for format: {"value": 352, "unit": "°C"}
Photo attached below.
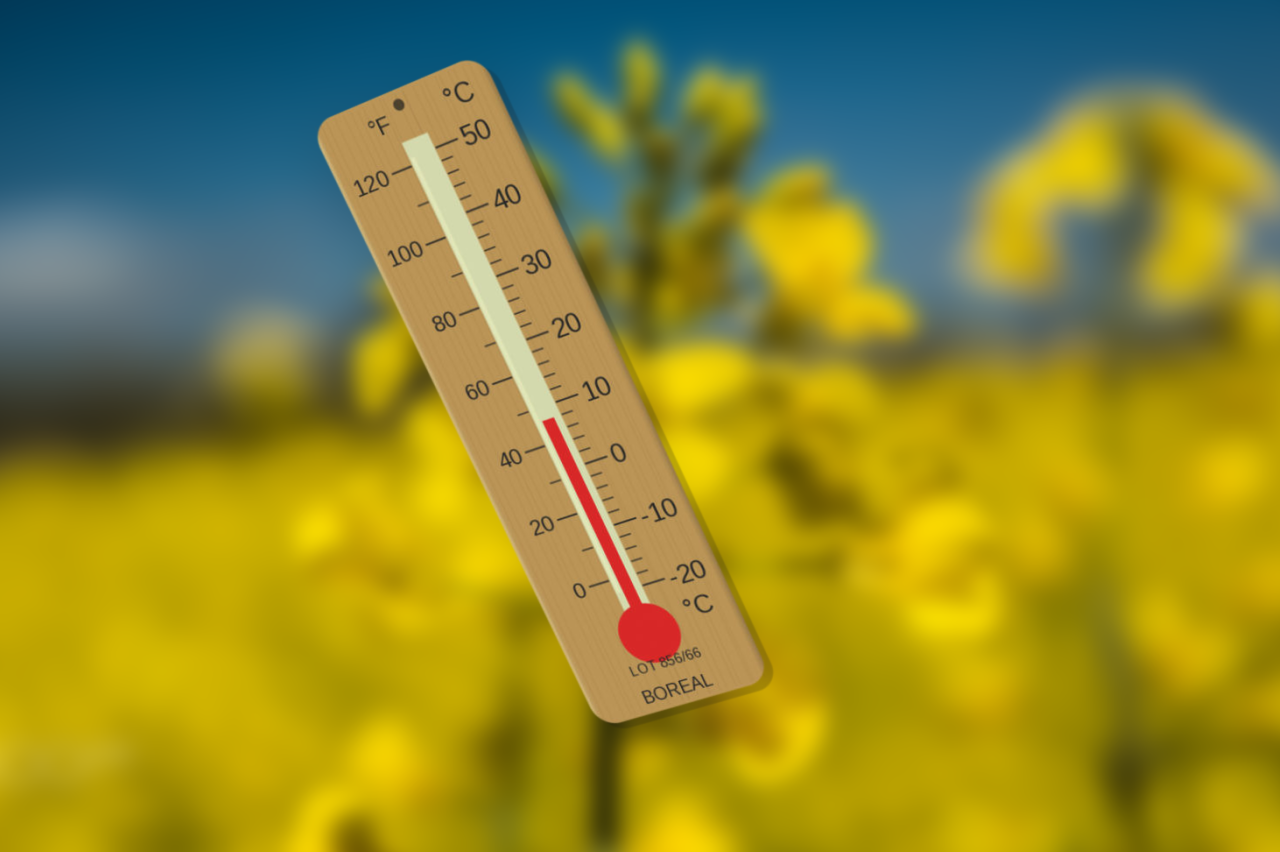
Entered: {"value": 8, "unit": "°C"}
